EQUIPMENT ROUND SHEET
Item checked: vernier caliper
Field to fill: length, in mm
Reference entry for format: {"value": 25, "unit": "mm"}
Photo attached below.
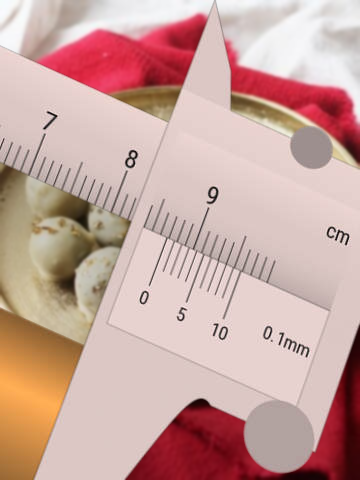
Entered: {"value": 86.8, "unit": "mm"}
